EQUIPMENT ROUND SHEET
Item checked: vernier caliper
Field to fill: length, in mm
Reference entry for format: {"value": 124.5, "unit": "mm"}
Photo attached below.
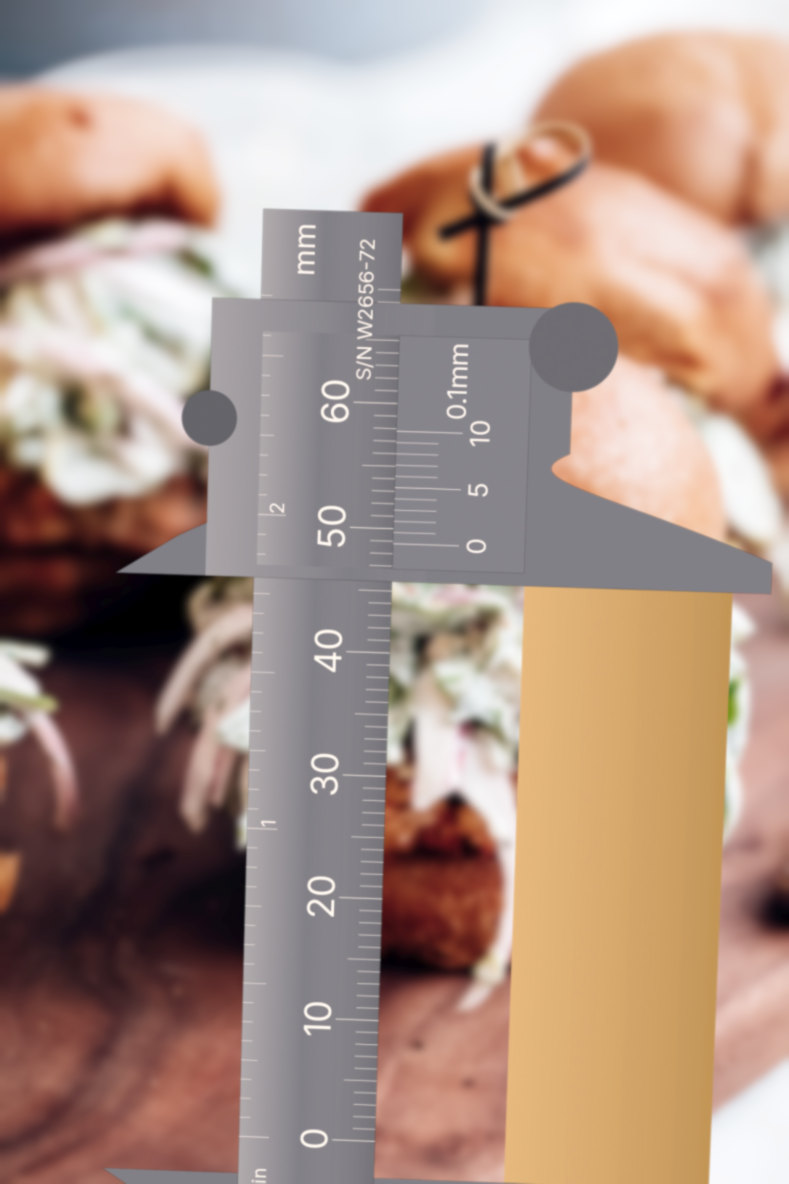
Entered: {"value": 48.8, "unit": "mm"}
